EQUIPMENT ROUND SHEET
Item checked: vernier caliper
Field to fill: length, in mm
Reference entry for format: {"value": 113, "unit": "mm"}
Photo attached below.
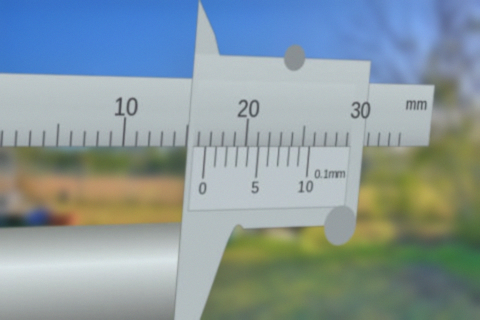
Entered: {"value": 16.6, "unit": "mm"}
